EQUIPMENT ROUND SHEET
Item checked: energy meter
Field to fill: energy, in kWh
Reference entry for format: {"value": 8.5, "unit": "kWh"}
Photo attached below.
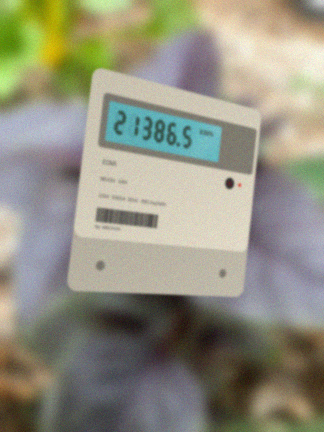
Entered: {"value": 21386.5, "unit": "kWh"}
